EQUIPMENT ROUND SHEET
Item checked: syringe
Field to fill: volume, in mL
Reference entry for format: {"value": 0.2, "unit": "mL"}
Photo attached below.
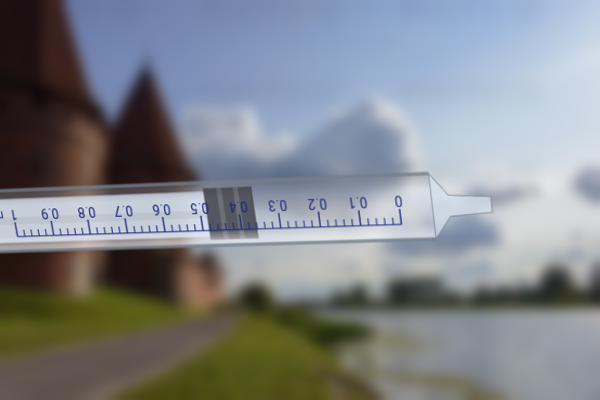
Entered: {"value": 0.36, "unit": "mL"}
